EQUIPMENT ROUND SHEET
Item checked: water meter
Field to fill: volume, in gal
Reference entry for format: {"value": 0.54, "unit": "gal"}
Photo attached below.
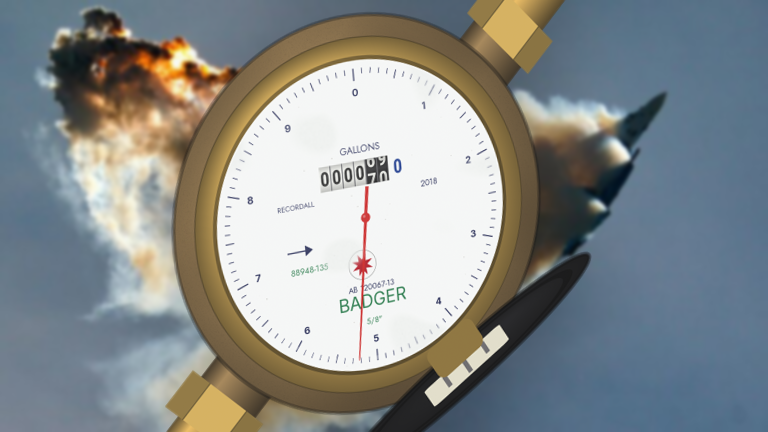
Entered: {"value": 695.2, "unit": "gal"}
